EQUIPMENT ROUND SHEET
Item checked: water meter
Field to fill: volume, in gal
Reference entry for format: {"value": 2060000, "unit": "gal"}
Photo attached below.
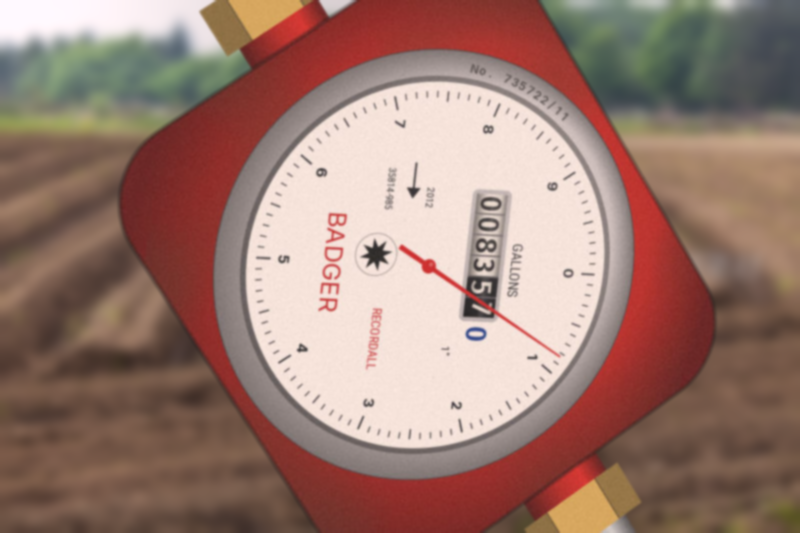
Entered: {"value": 83570.8, "unit": "gal"}
